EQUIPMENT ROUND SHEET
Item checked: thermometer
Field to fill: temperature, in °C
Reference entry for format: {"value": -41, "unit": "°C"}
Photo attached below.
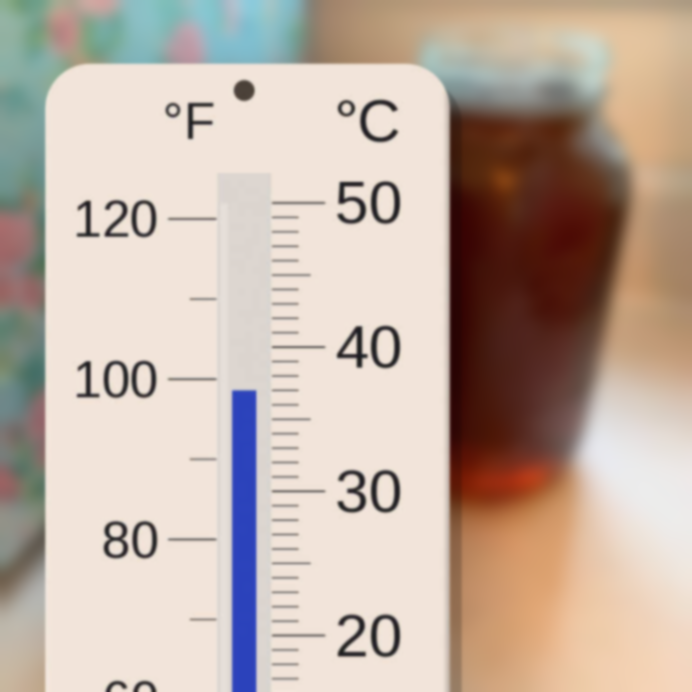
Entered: {"value": 37, "unit": "°C"}
